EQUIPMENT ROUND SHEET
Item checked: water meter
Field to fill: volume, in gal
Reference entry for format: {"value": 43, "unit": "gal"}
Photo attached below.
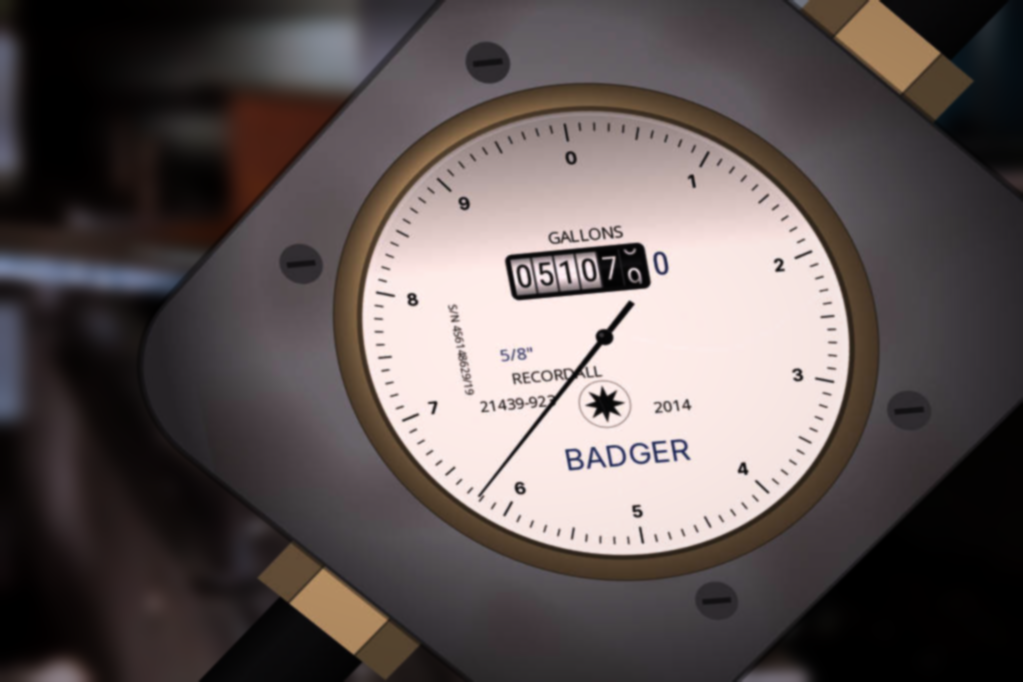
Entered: {"value": 510786.2, "unit": "gal"}
